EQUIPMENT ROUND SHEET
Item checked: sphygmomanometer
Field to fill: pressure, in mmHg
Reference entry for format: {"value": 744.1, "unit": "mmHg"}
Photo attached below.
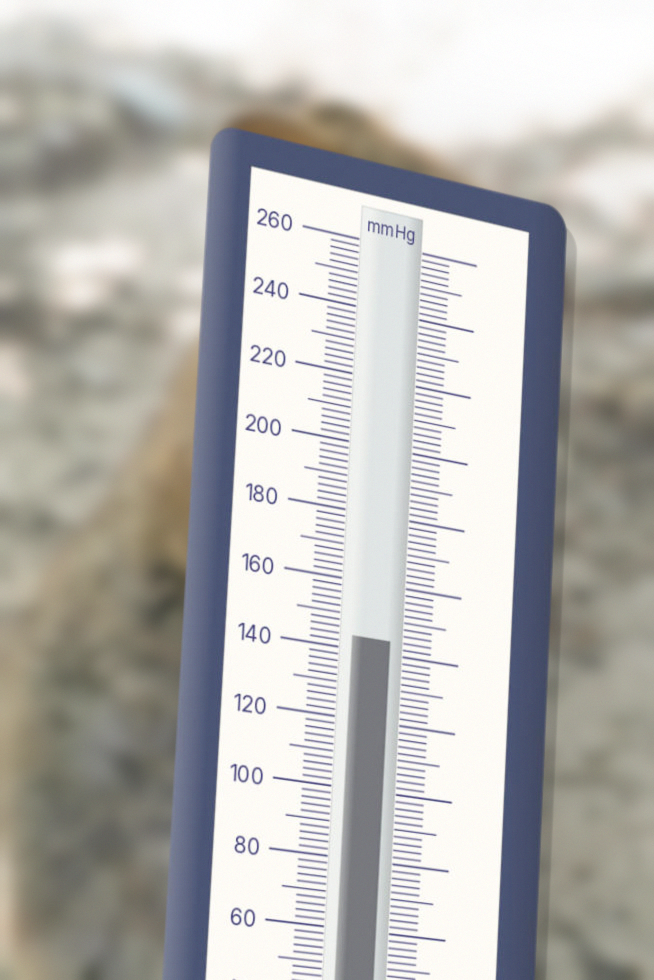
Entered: {"value": 144, "unit": "mmHg"}
